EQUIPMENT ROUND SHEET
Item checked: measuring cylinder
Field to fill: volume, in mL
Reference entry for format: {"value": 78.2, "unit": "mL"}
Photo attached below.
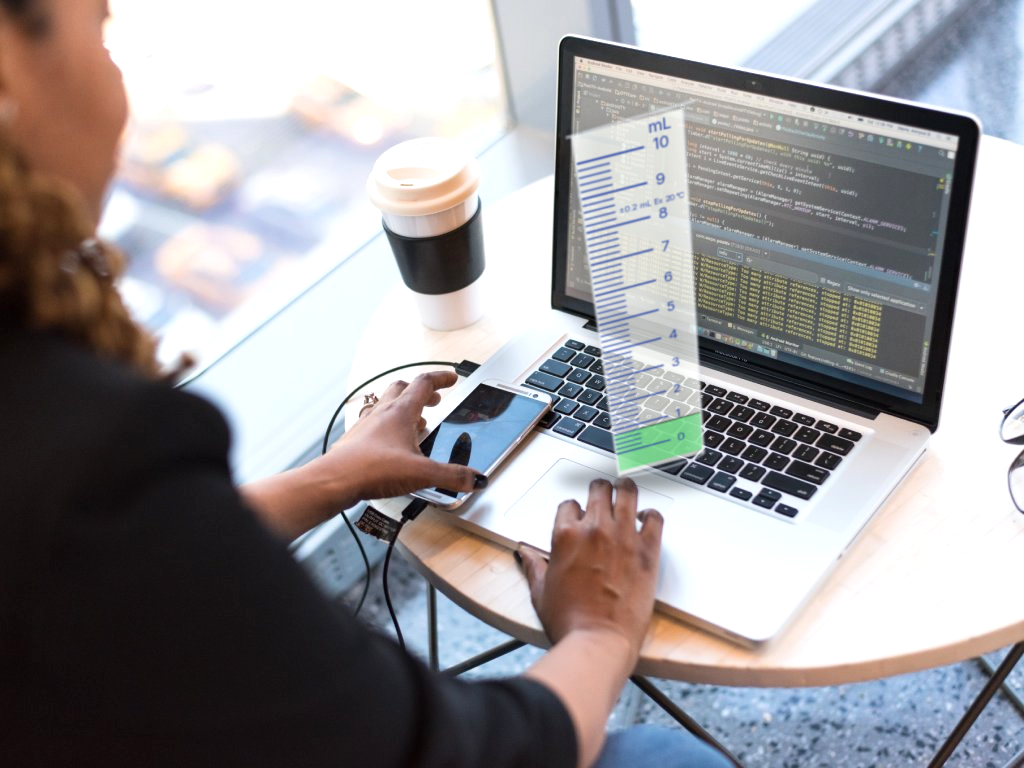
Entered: {"value": 0.8, "unit": "mL"}
